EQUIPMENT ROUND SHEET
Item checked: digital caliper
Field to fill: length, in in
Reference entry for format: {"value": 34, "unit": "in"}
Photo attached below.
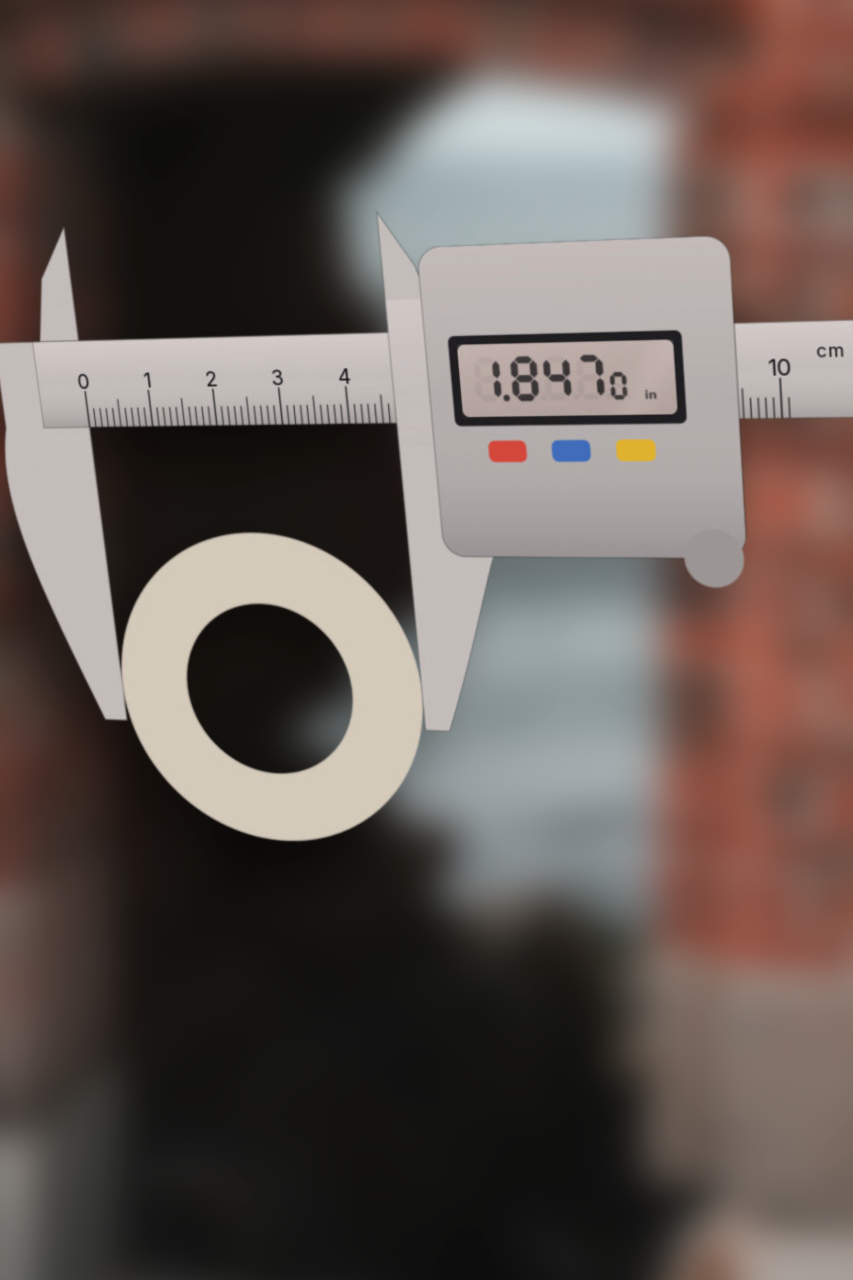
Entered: {"value": 1.8470, "unit": "in"}
